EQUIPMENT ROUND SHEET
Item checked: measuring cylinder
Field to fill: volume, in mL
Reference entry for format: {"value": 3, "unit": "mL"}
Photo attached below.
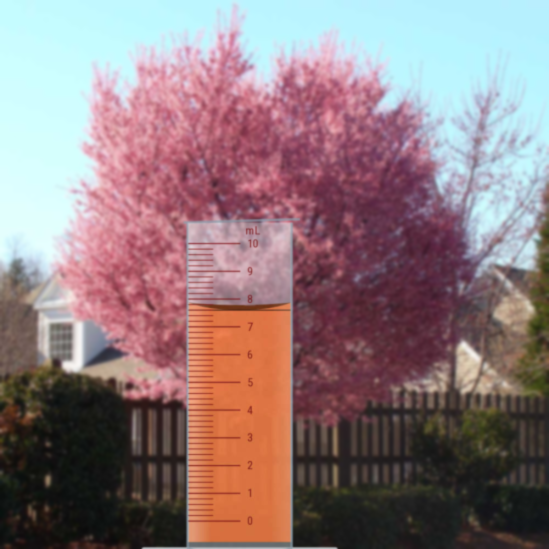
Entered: {"value": 7.6, "unit": "mL"}
